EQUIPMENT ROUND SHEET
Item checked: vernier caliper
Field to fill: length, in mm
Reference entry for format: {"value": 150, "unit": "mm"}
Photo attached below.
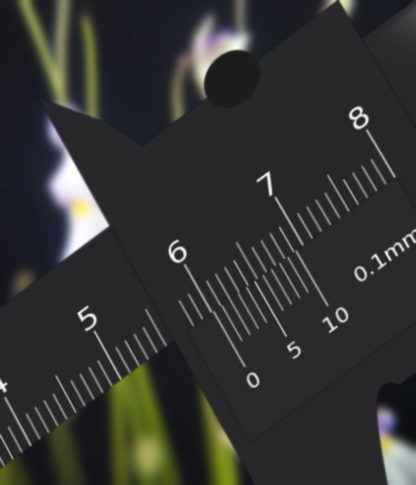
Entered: {"value": 60.2, "unit": "mm"}
